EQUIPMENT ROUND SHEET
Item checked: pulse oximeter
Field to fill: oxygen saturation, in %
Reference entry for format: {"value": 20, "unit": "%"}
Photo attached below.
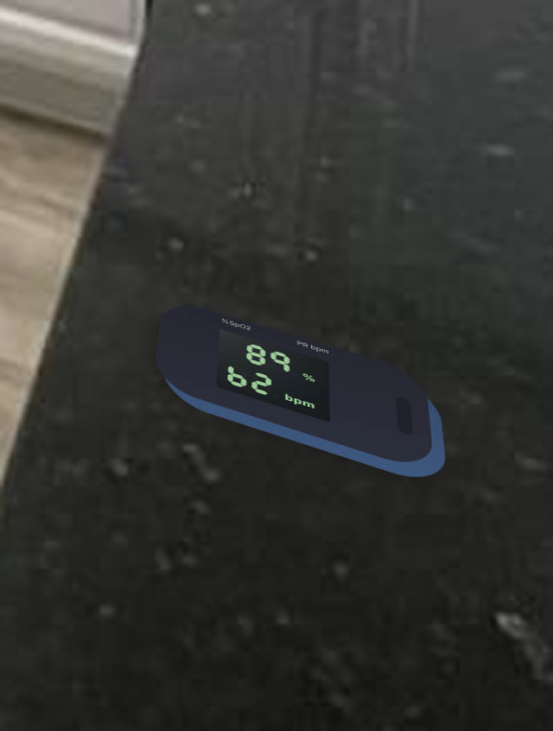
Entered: {"value": 89, "unit": "%"}
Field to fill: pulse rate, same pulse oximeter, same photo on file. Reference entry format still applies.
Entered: {"value": 62, "unit": "bpm"}
